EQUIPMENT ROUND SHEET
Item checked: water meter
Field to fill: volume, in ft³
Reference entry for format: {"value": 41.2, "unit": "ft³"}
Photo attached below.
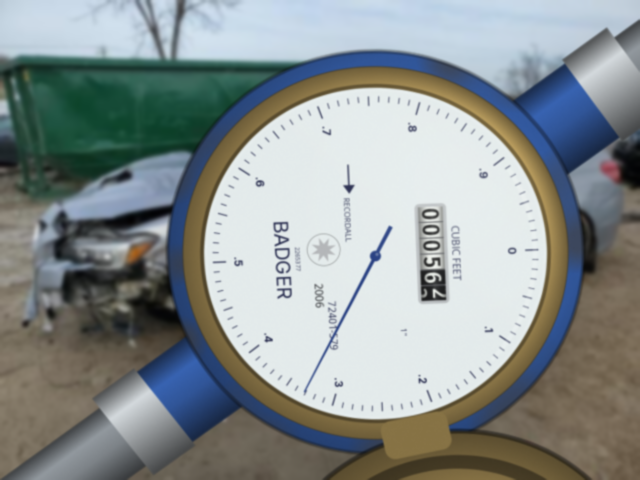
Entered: {"value": 562.33, "unit": "ft³"}
